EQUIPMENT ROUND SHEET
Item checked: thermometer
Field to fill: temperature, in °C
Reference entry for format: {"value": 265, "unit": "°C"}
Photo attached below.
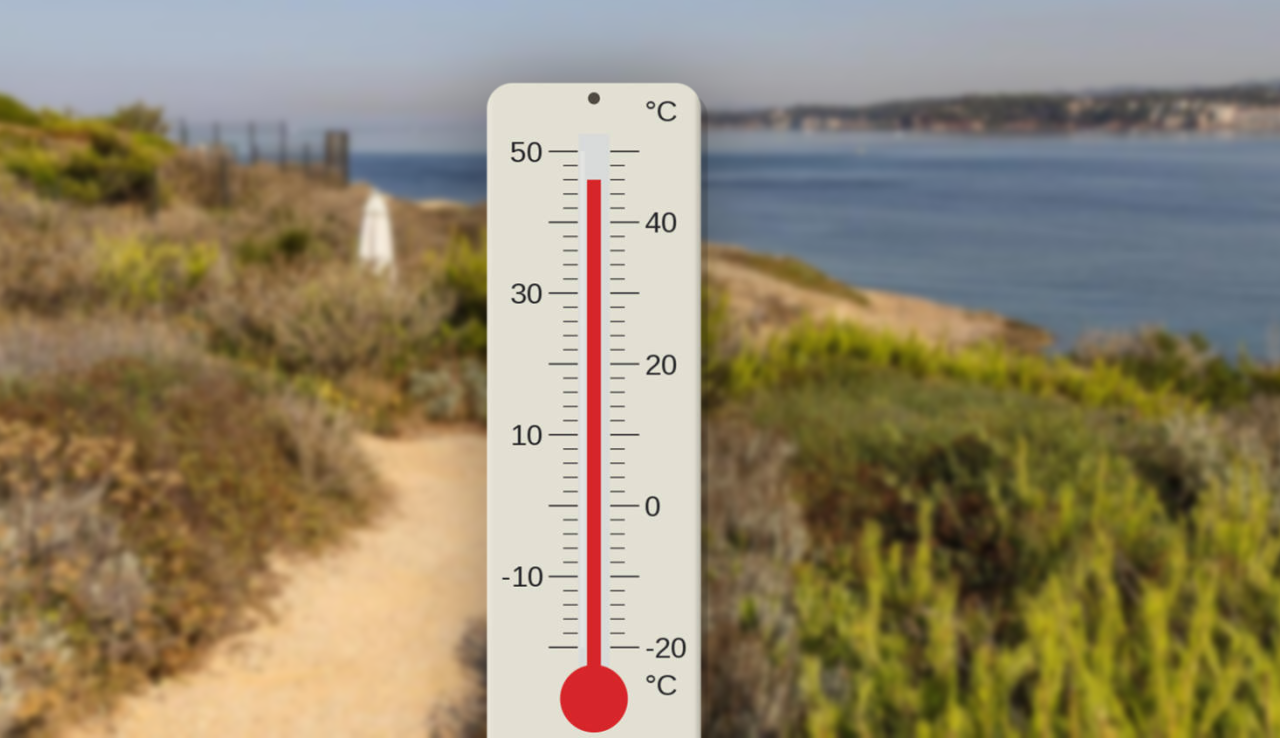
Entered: {"value": 46, "unit": "°C"}
